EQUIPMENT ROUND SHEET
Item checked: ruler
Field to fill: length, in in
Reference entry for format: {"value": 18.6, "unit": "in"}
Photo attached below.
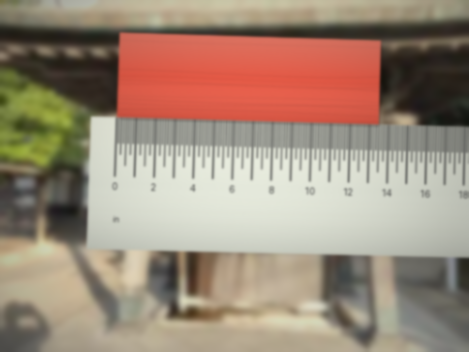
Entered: {"value": 13.5, "unit": "in"}
